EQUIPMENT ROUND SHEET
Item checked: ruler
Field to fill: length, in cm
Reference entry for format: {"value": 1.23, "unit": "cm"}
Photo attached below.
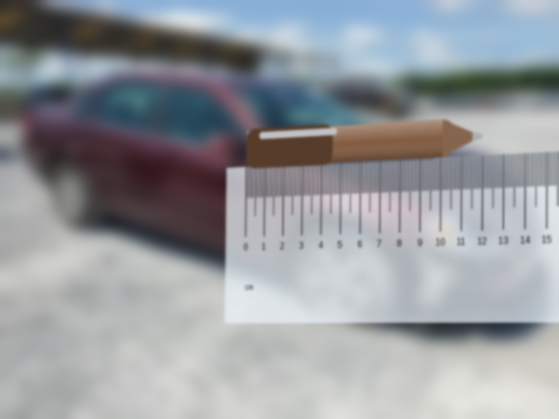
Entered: {"value": 12, "unit": "cm"}
